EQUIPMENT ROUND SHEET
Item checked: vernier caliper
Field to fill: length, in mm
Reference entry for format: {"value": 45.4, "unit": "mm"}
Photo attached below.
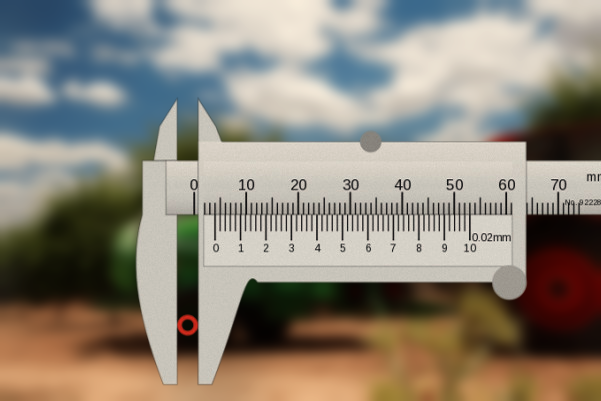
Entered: {"value": 4.0, "unit": "mm"}
